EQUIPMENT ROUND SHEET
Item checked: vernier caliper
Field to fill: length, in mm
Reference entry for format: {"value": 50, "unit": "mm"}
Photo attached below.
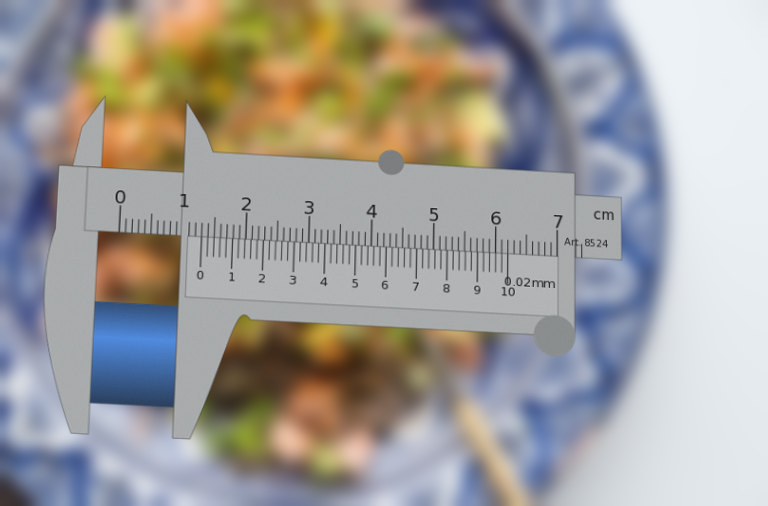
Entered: {"value": 13.0, "unit": "mm"}
